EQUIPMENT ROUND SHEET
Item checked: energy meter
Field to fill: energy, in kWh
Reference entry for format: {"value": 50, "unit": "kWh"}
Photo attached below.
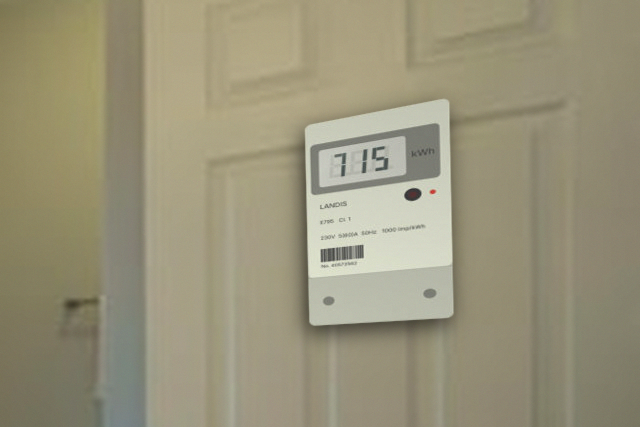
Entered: {"value": 715, "unit": "kWh"}
